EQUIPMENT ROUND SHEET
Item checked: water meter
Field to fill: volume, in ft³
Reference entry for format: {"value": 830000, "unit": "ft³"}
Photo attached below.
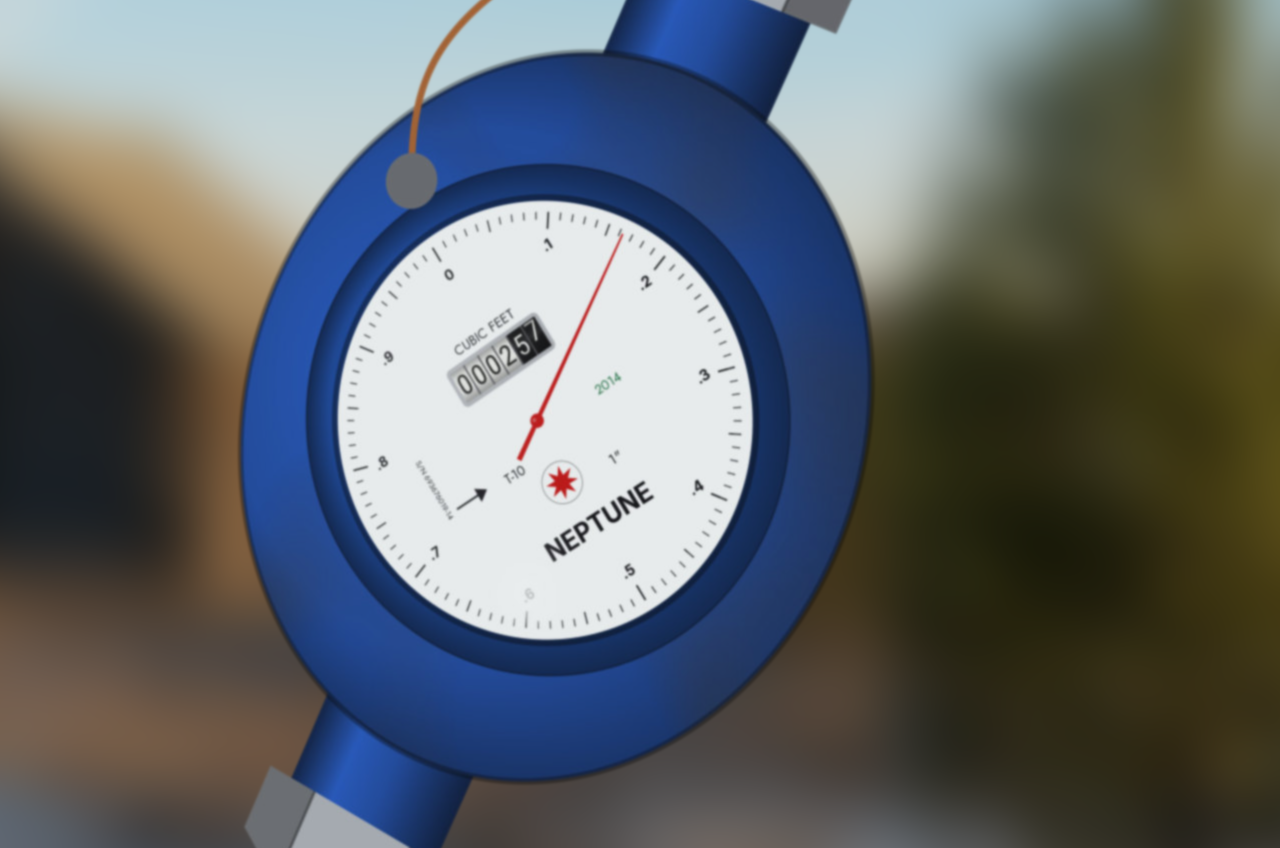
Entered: {"value": 257.16, "unit": "ft³"}
